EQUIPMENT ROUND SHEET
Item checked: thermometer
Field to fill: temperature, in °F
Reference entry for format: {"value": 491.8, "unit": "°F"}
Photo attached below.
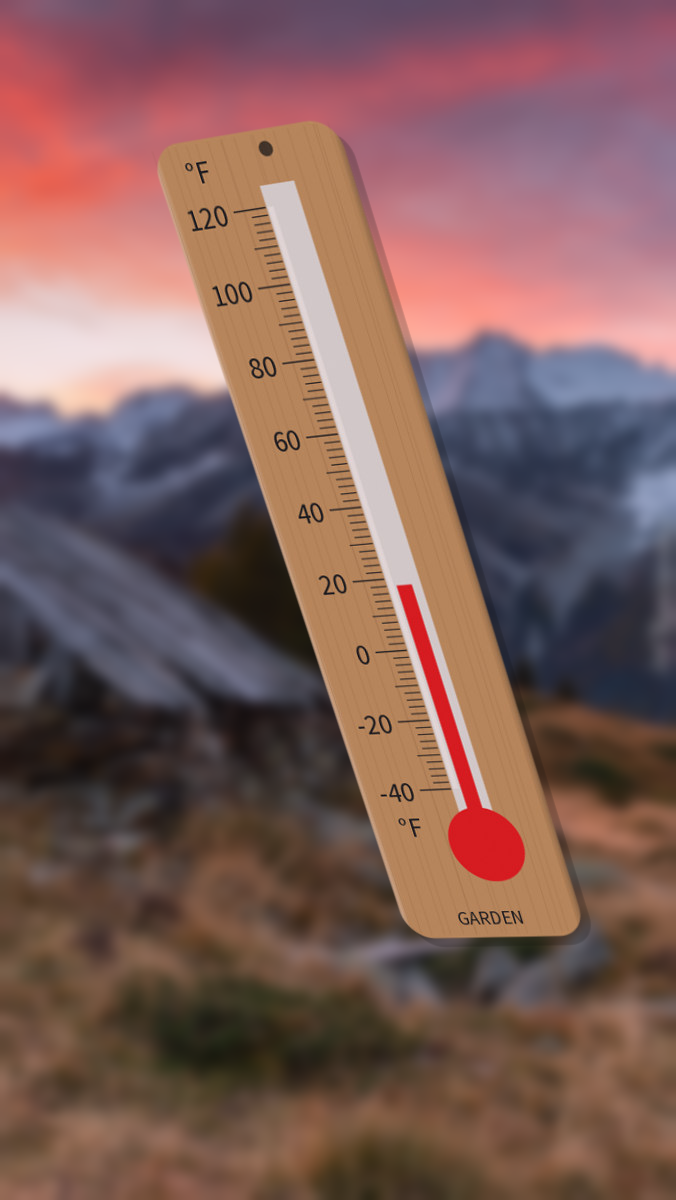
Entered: {"value": 18, "unit": "°F"}
